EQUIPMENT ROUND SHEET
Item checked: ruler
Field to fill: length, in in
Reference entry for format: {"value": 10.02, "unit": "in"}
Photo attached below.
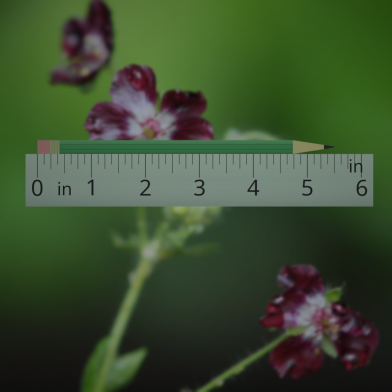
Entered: {"value": 5.5, "unit": "in"}
